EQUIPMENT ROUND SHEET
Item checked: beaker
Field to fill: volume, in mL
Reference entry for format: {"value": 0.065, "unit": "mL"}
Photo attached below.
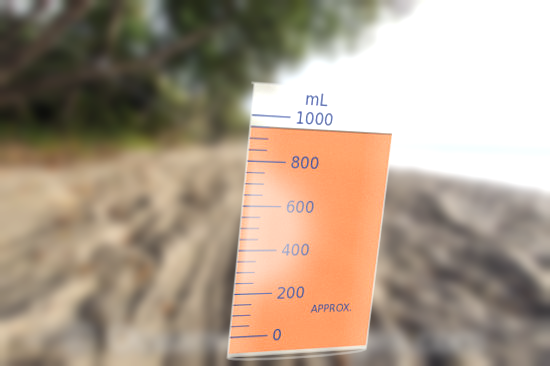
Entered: {"value": 950, "unit": "mL"}
